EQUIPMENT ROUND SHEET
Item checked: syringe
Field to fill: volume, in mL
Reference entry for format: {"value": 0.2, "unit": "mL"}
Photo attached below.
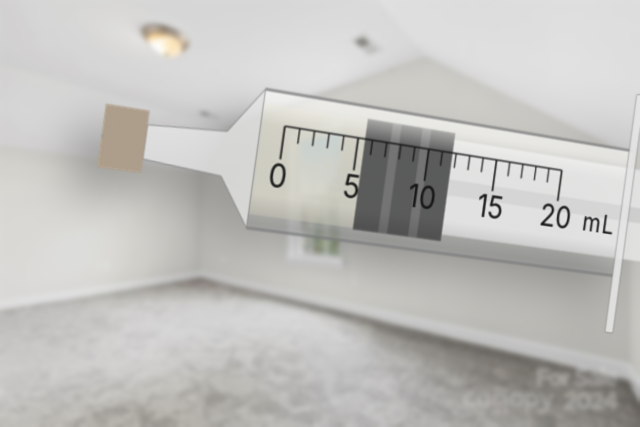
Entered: {"value": 5.5, "unit": "mL"}
